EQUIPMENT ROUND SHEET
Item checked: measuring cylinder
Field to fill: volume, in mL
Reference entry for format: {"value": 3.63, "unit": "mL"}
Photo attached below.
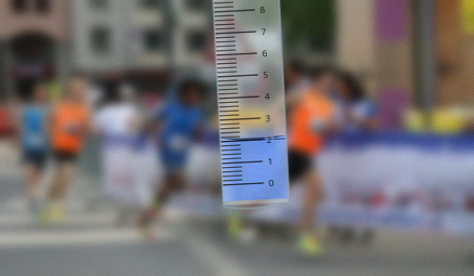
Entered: {"value": 2, "unit": "mL"}
